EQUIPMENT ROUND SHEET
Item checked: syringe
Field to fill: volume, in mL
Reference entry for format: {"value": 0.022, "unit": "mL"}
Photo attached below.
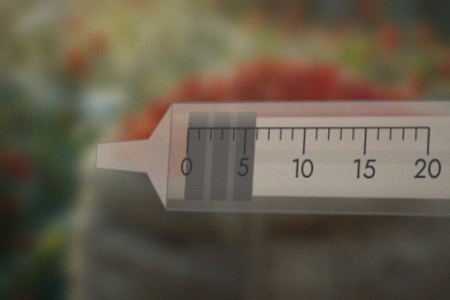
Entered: {"value": 0, "unit": "mL"}
